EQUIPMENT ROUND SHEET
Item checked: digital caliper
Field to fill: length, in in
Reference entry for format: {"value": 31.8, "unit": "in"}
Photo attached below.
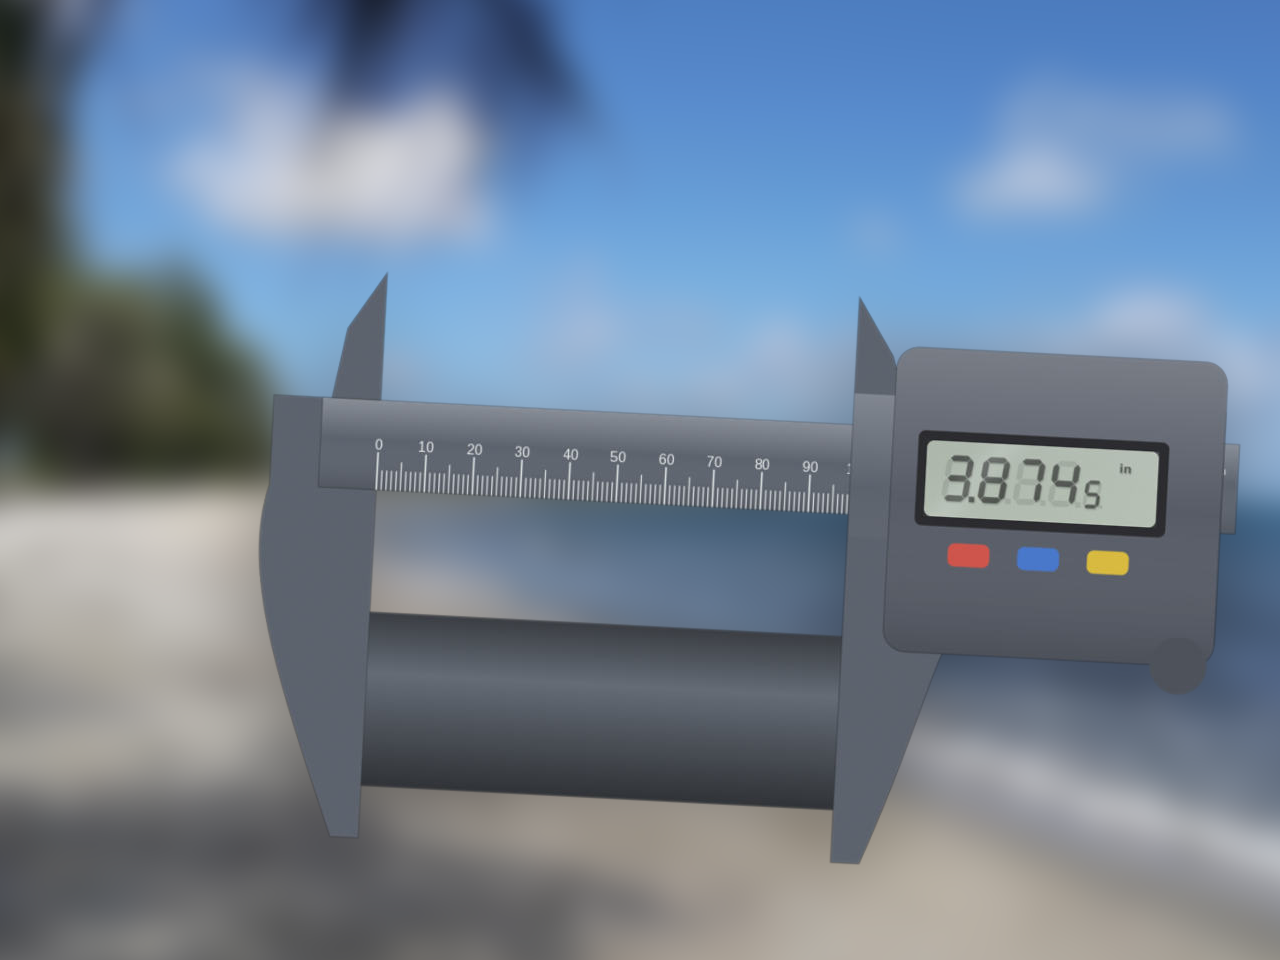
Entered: {"value": 3.8745, "unit": "in"}
